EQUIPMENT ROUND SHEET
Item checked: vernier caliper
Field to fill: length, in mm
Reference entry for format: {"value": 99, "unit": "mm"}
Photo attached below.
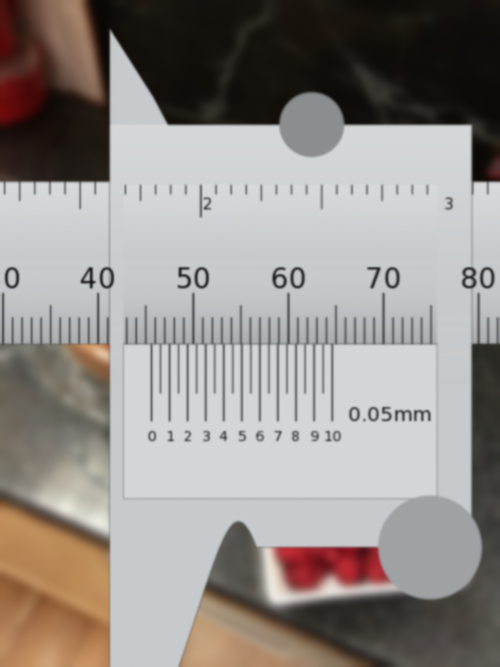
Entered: {"value": 45.6, "unit": "mm"}
